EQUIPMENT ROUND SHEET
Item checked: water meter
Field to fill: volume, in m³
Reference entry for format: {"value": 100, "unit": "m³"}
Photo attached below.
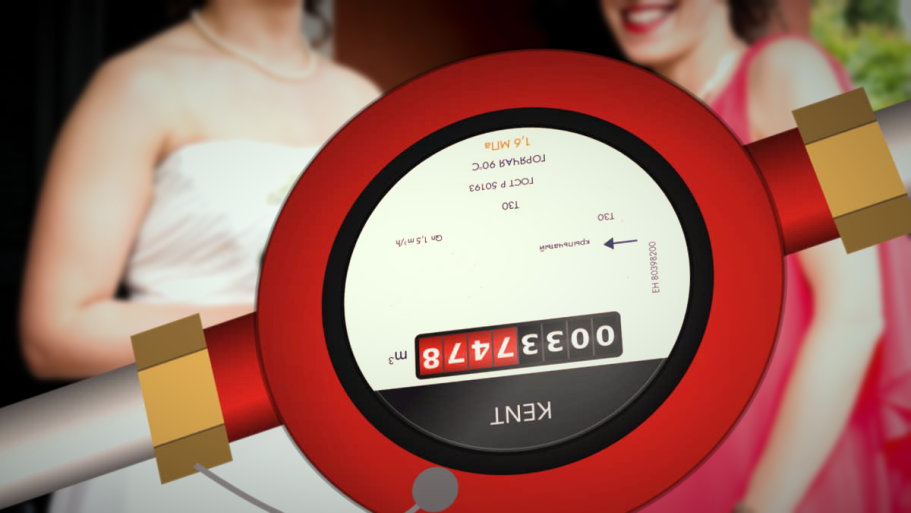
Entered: {"value": 33.7478, "unit": "m³"}
